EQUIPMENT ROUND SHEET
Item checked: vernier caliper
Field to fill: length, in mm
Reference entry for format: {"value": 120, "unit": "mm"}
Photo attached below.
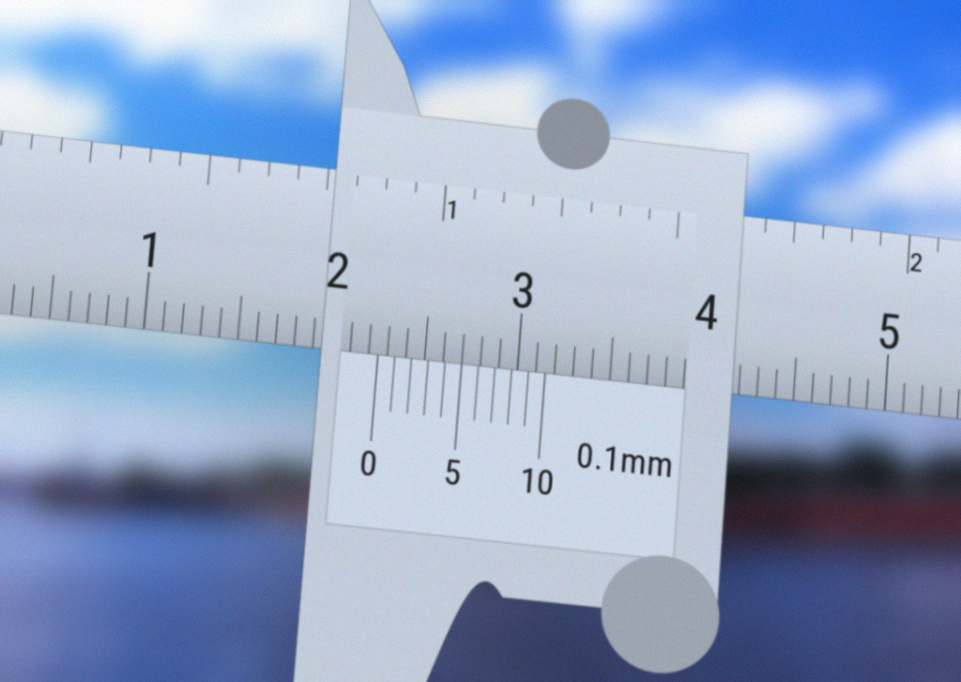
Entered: {"value": 22.5, "unit": "mm"}
